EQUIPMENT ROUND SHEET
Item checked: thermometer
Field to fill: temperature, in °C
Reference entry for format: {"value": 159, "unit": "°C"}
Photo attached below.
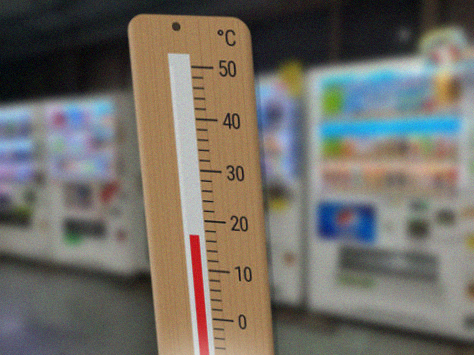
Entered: {"value": 17, "unit": "°C"}
